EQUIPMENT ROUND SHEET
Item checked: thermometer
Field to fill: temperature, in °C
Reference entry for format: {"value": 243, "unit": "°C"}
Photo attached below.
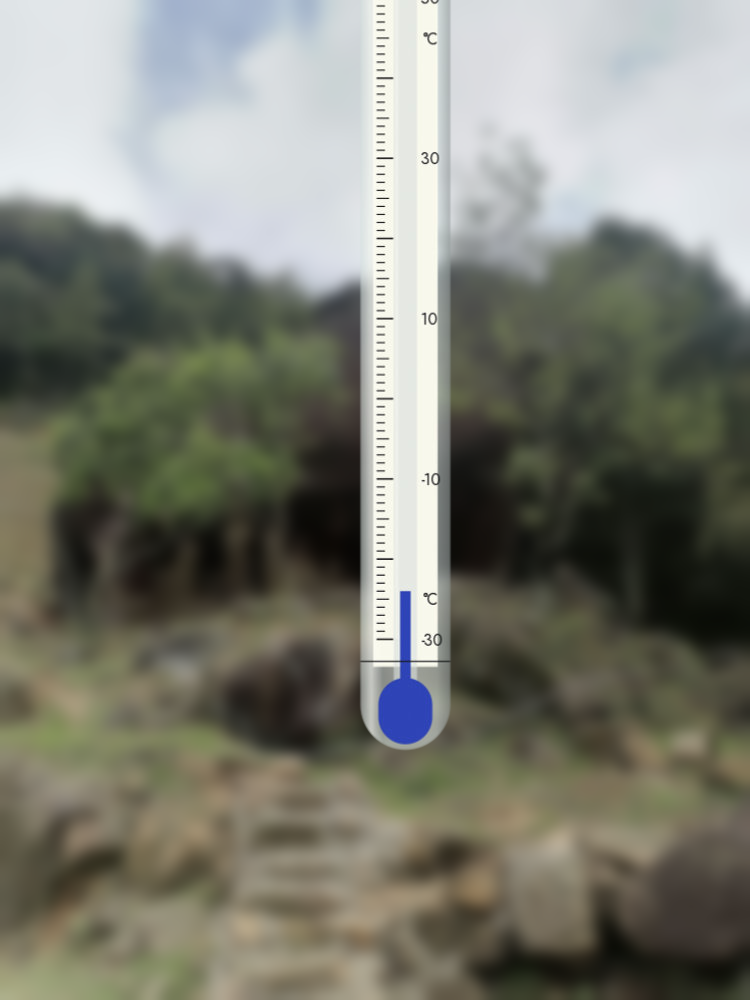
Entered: {"value": -24, "unit": "°C"}
